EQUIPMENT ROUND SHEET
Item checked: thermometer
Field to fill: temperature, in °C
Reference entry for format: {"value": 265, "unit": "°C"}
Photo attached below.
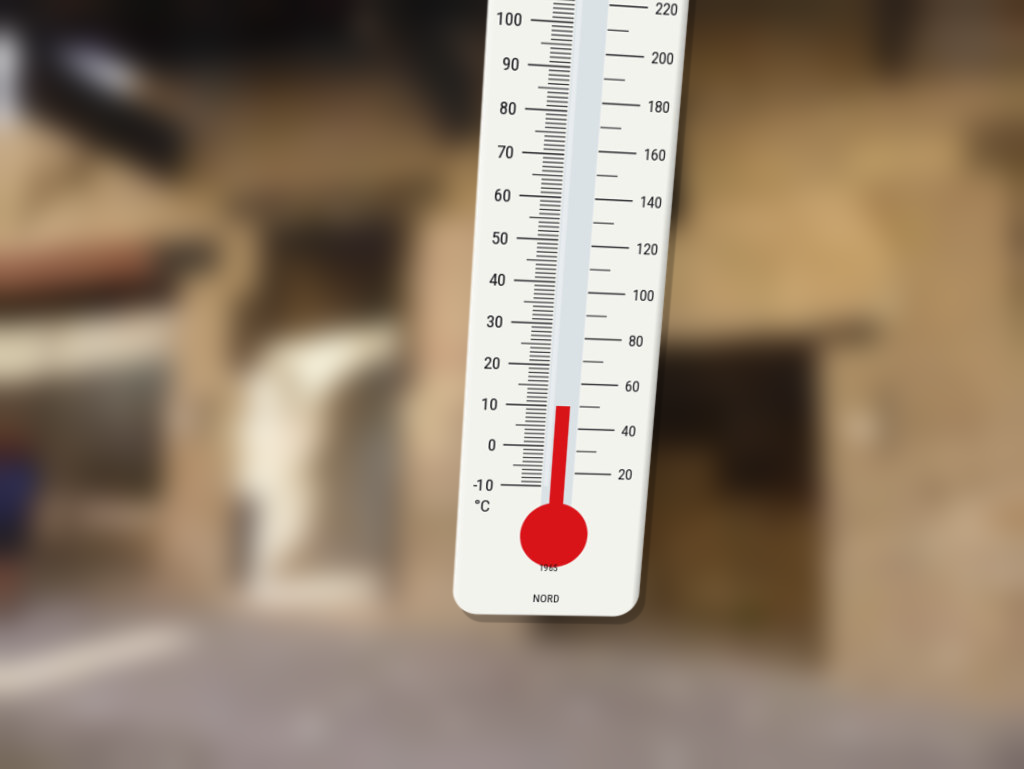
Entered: {"value": 10, "unit": "°C"}
